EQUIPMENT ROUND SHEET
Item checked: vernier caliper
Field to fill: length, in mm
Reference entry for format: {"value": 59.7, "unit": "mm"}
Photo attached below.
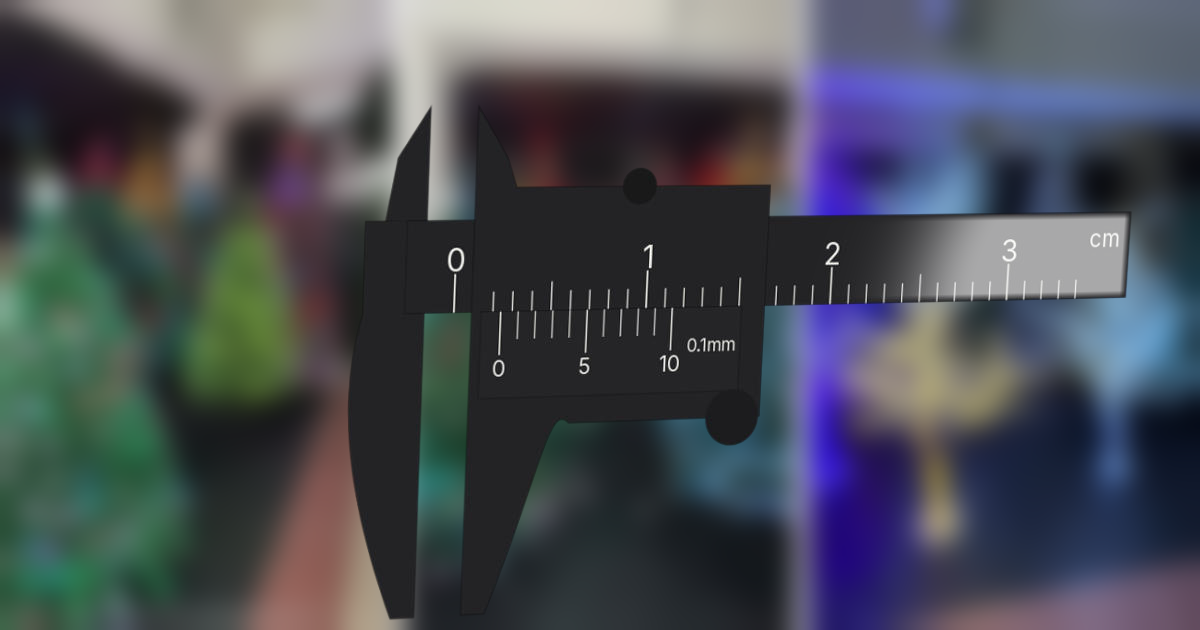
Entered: {"value": 2.4, "unit": "mm"}
